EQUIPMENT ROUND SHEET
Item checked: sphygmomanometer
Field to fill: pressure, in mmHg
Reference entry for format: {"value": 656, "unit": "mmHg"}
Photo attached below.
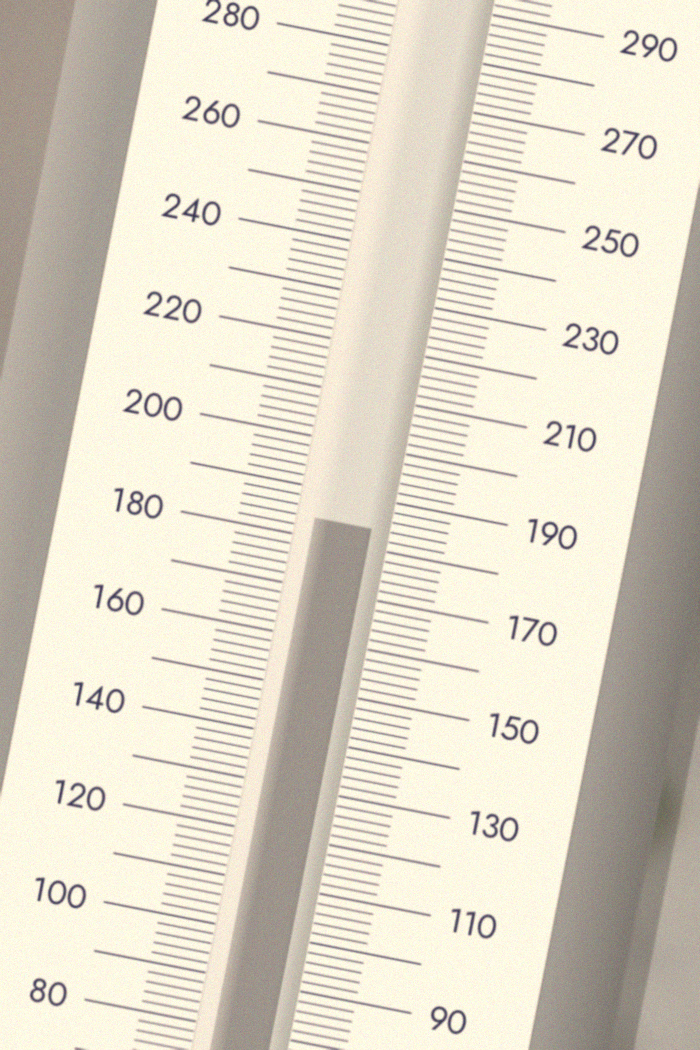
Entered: {"value": 184, "unit": "mmHg"}
